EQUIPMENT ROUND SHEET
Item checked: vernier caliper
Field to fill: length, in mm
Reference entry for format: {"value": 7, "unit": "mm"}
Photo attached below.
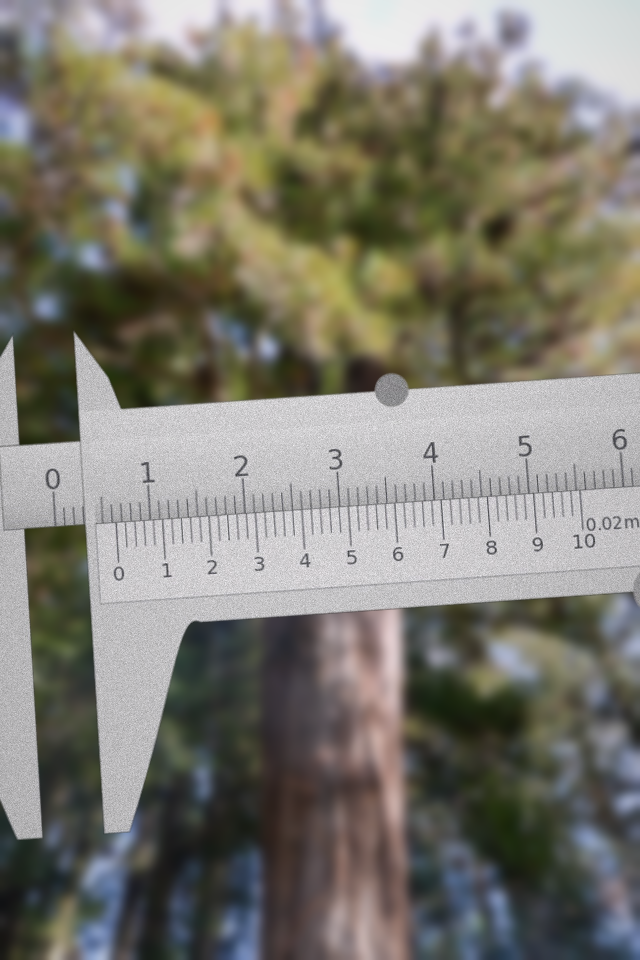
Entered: {"value": 6.4, "unit": "mm"}
